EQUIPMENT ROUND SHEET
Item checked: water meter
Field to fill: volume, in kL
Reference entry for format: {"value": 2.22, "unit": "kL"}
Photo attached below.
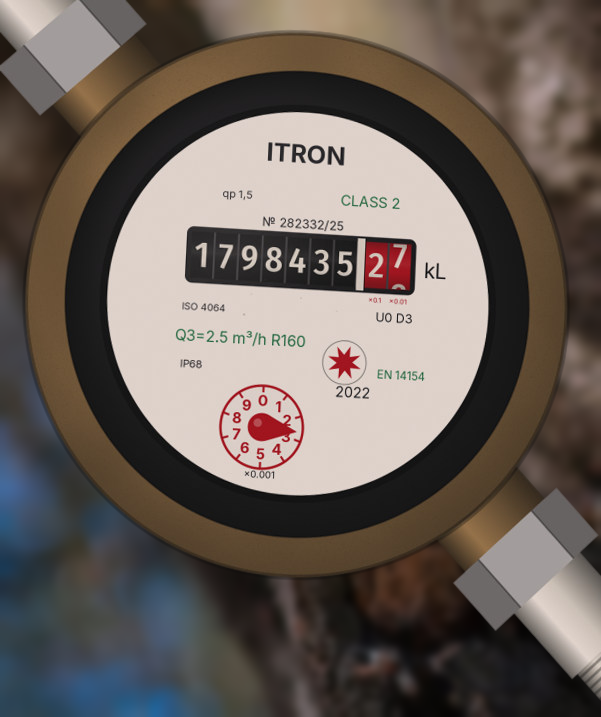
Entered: {"value": 1798435.272, "unit": "kL"}
